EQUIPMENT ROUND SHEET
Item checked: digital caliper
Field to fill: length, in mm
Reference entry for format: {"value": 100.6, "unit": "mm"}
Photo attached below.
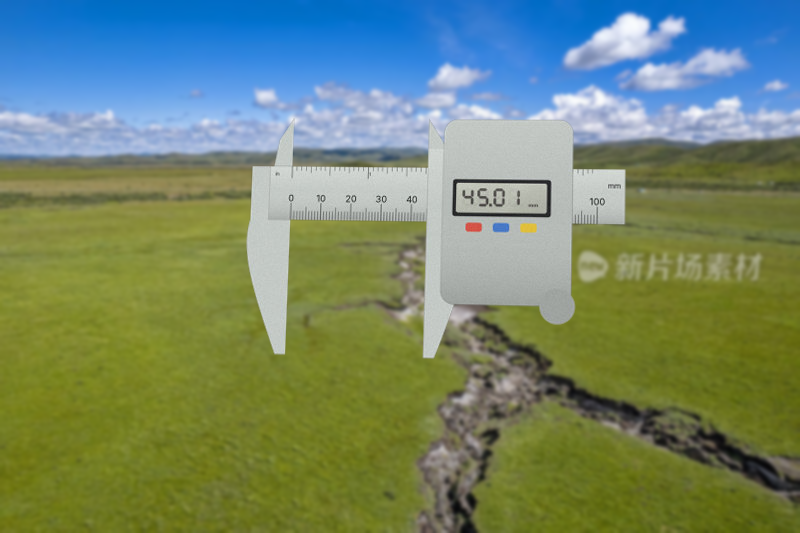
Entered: {"value": 45.01, "unit": "mm"}
